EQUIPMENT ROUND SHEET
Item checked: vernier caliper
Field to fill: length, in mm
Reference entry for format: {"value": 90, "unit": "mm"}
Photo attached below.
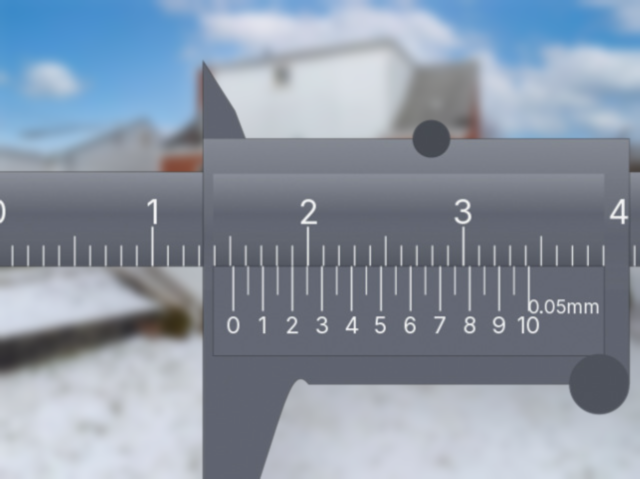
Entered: {"value": 15.2, "unit": "mm"}
